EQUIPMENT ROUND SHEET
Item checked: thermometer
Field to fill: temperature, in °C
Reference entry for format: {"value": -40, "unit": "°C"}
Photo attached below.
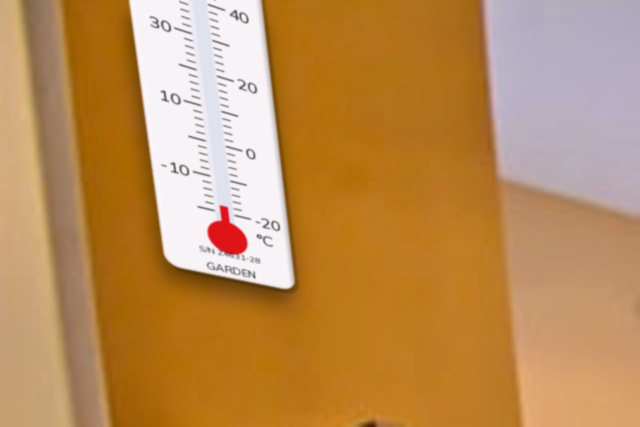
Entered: {"value": -18, "unit": "°C"}
